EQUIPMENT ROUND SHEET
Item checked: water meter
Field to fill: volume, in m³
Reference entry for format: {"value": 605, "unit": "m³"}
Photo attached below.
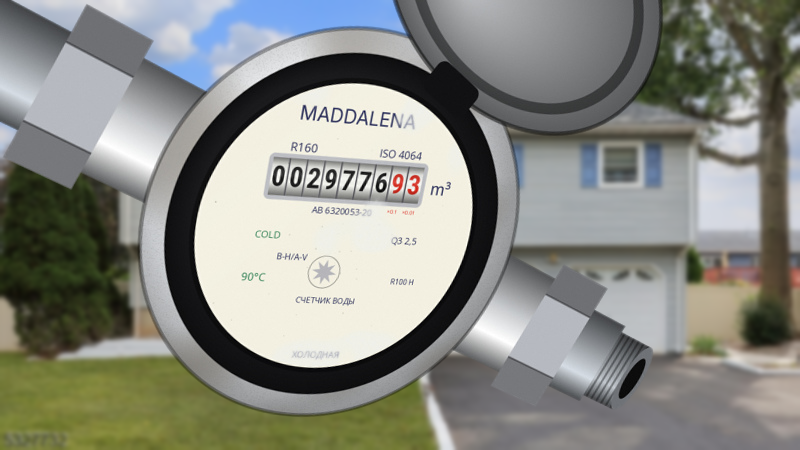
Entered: {"value": 29776.93, "unit": "m³"}
